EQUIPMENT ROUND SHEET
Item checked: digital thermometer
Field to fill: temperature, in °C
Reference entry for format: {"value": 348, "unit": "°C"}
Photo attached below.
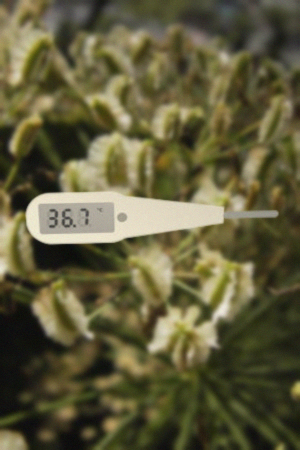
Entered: {"value": 36.7, "unit": "°C"}
